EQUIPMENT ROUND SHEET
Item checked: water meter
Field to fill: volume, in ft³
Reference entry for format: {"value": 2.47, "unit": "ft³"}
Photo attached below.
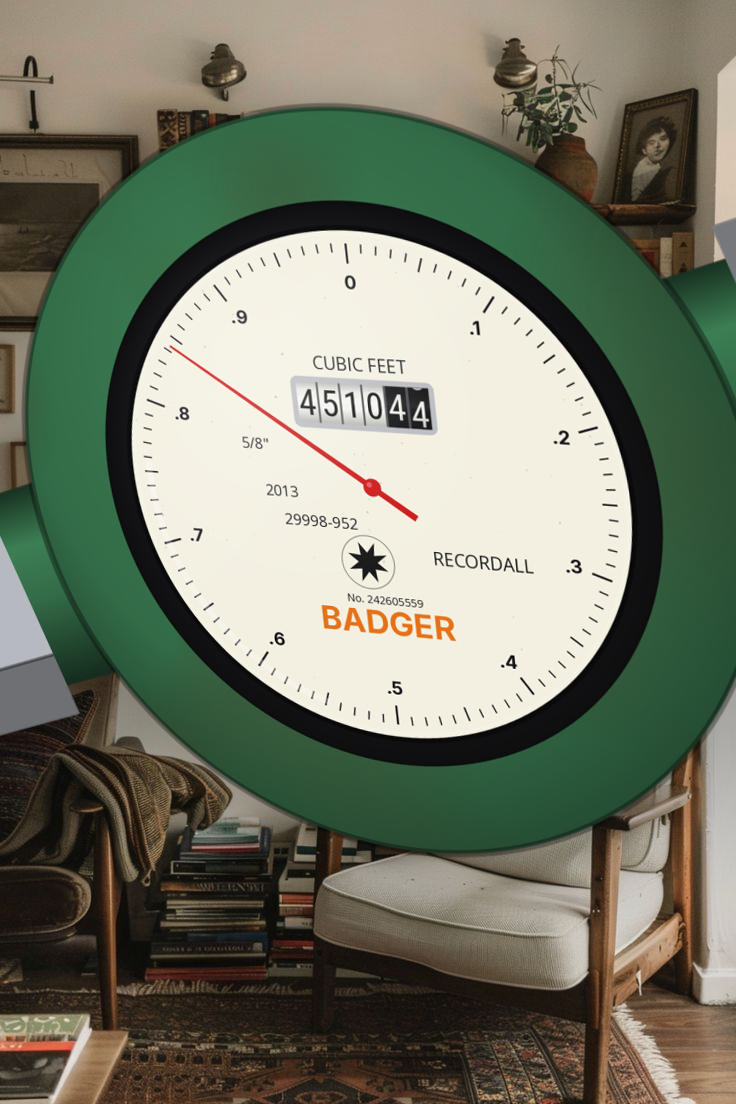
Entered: {"value": 451043.84, "unit": "ft³"}
